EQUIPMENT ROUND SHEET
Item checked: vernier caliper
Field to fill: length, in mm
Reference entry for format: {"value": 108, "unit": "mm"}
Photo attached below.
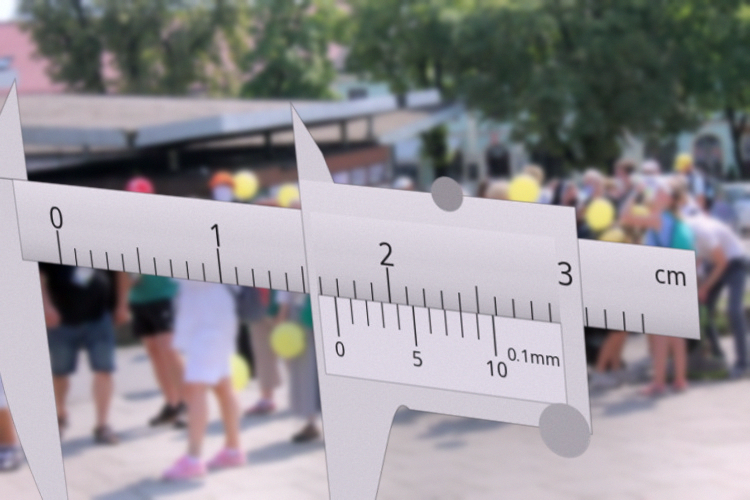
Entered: {"value": 16.8, "unit": "mm"}
